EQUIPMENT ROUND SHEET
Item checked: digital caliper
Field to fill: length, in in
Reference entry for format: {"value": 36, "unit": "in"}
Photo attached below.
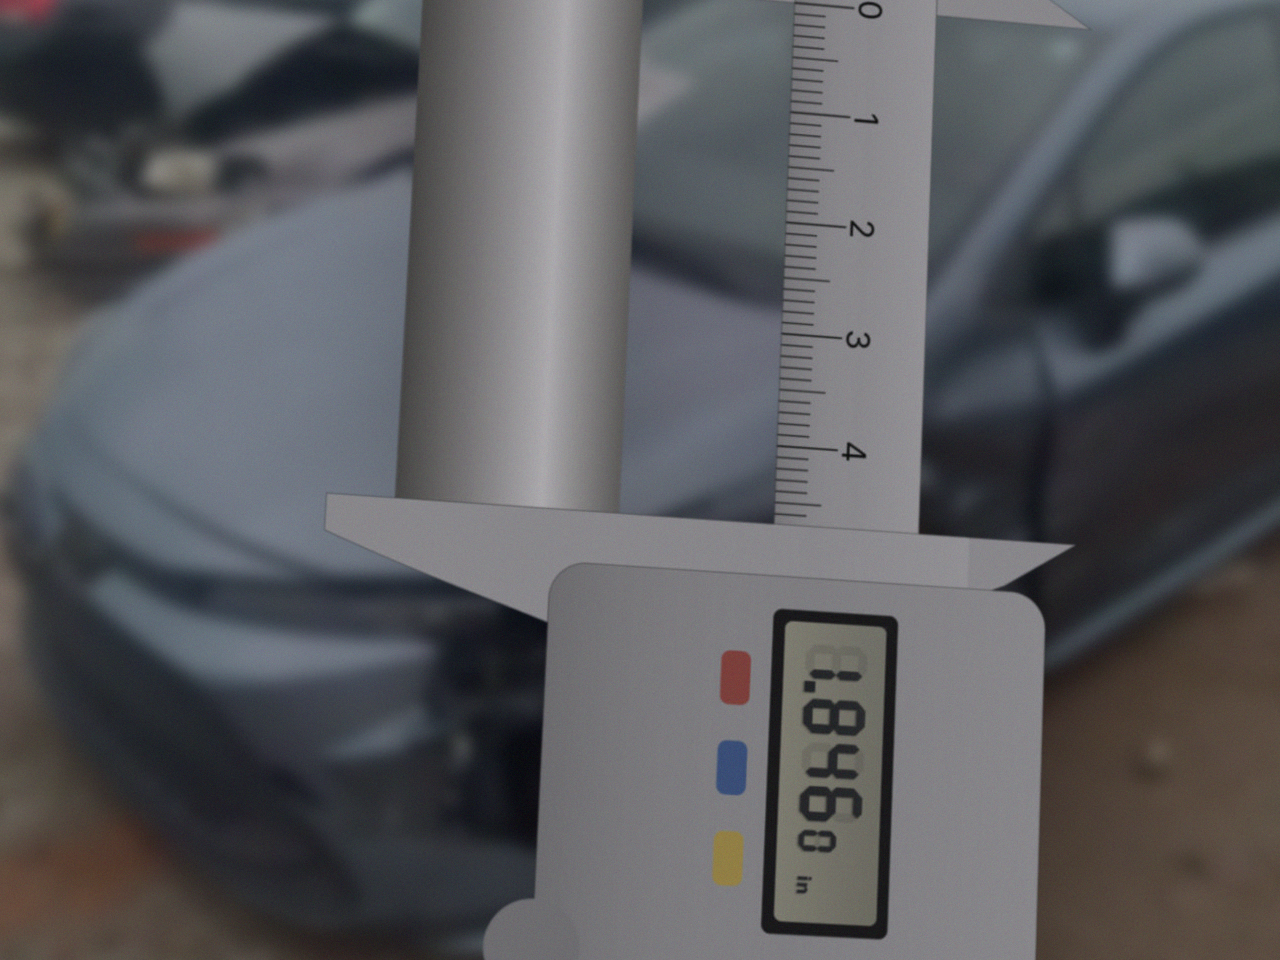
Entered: {"value": 1.8460, "unit": "in"}
